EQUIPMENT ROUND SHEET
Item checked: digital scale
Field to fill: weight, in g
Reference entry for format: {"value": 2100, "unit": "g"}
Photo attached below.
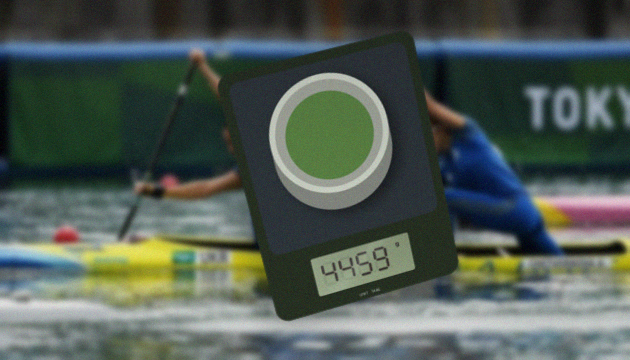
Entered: {"value": 4459, "unit": "g"}
